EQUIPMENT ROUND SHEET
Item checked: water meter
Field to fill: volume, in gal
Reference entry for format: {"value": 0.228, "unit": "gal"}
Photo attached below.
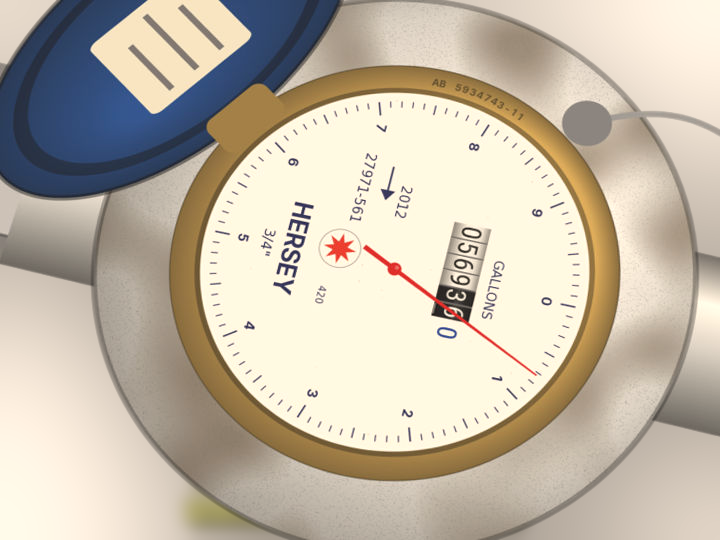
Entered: {"value": 569360.7, "unit": "gal"}
